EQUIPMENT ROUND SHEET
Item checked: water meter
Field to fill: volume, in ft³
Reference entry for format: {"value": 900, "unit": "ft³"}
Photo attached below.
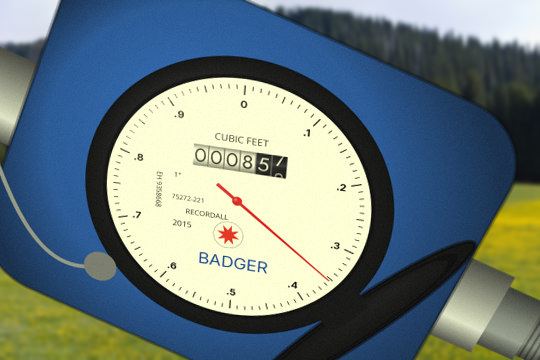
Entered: {"value": 857.35, "unit": "ft³"}
